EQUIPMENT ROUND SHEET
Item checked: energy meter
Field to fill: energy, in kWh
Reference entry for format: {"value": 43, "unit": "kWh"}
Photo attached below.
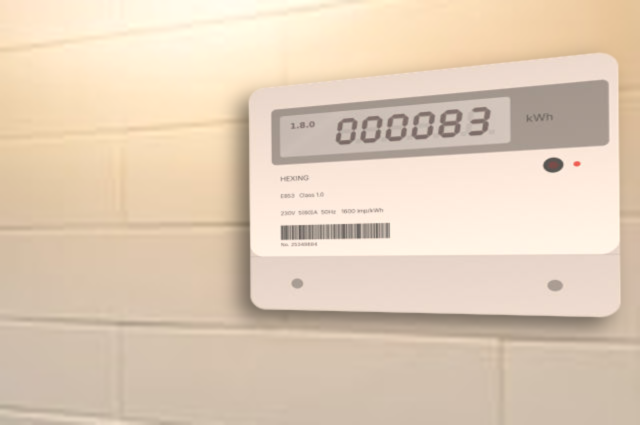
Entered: {"value": 83, "unit": "kWh"}
